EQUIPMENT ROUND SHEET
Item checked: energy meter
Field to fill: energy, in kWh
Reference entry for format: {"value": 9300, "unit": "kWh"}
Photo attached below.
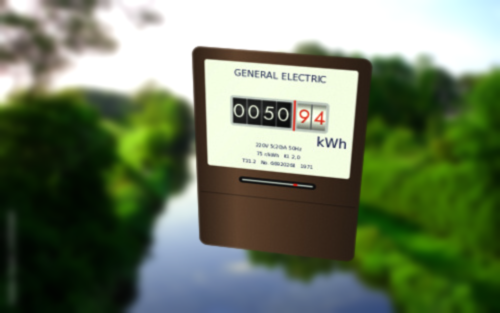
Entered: {"value": 50.94, "unit": "kWh"}
